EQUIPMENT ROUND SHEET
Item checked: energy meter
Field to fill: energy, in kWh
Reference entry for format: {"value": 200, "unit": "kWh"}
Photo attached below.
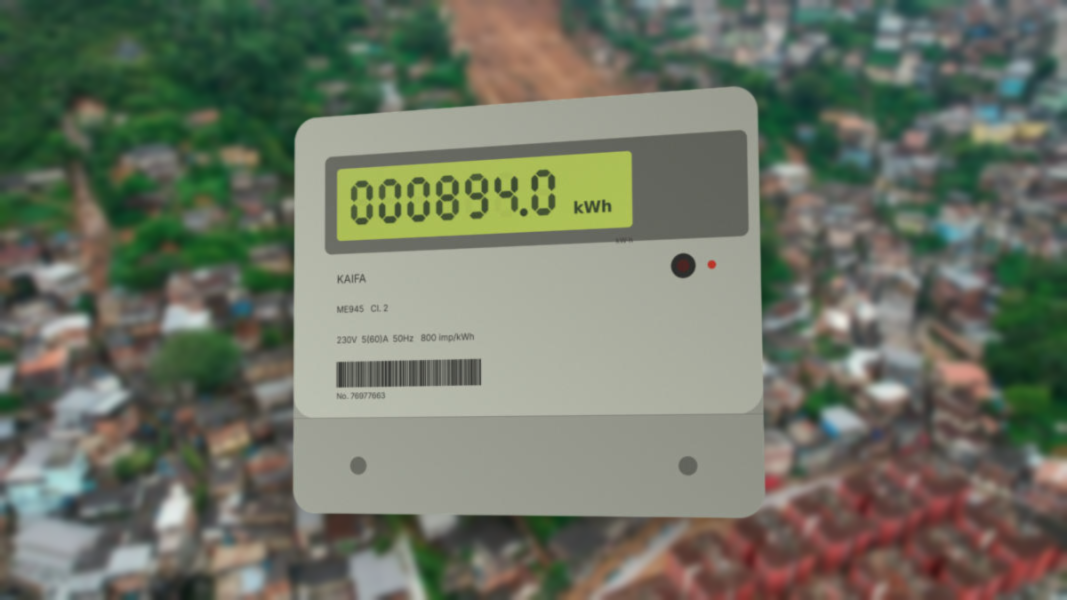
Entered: {"value": 894.0, "unit": "kWh"}
